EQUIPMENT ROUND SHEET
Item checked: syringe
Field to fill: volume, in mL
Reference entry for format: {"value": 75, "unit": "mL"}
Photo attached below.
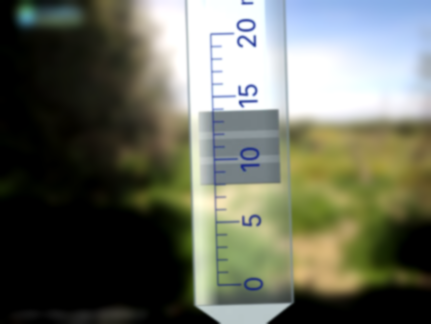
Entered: {"value": 8, "unit": "mL"}
